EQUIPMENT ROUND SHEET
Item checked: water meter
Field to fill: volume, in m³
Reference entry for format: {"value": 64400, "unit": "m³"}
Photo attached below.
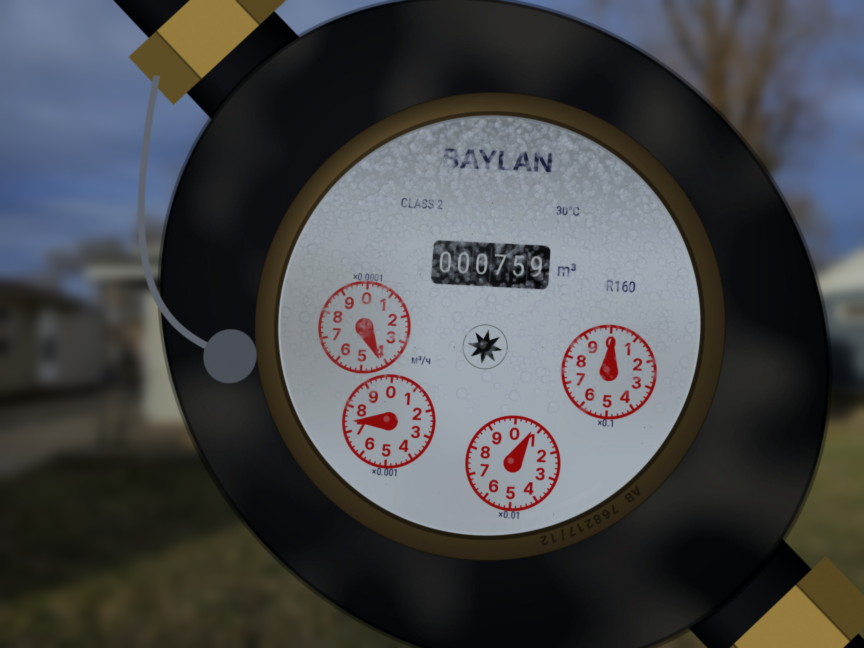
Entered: {"value": 759.0074, "unit": "m³"}
